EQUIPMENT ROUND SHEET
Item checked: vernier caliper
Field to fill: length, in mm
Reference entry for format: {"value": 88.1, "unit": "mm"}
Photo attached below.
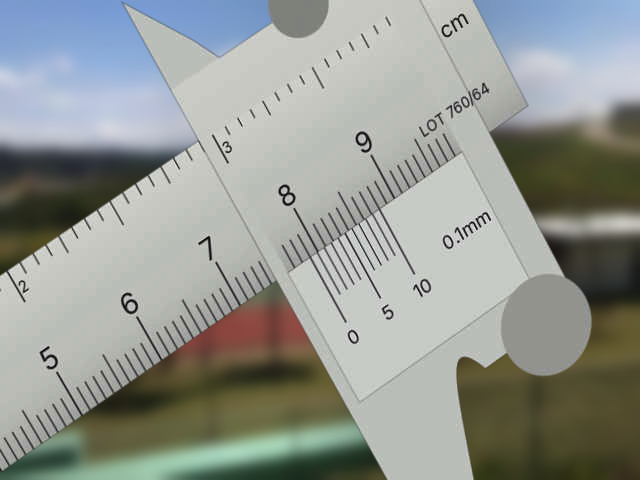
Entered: {"value": 79.0, "unit": "mm"}
